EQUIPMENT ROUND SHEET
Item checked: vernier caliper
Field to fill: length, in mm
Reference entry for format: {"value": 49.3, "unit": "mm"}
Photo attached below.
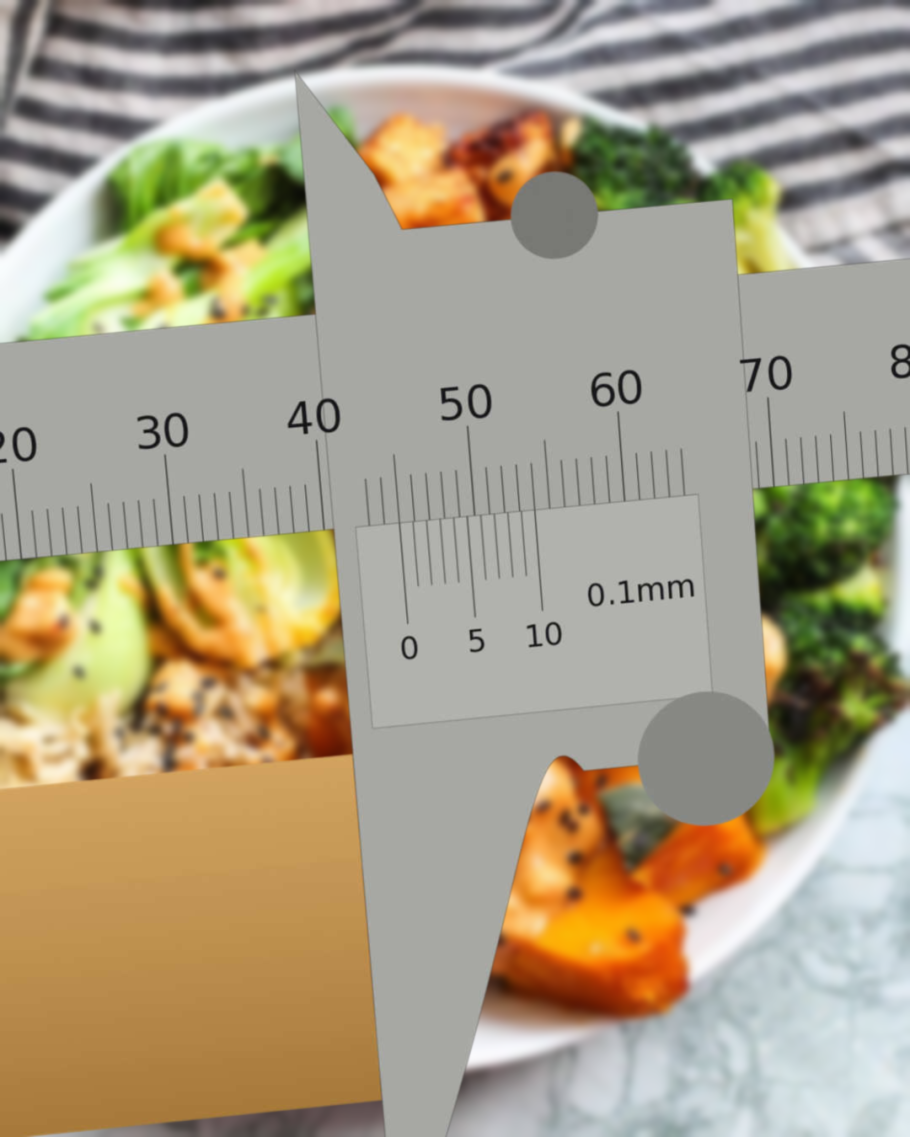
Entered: {"value": 45.0, "unit": "mm"}
